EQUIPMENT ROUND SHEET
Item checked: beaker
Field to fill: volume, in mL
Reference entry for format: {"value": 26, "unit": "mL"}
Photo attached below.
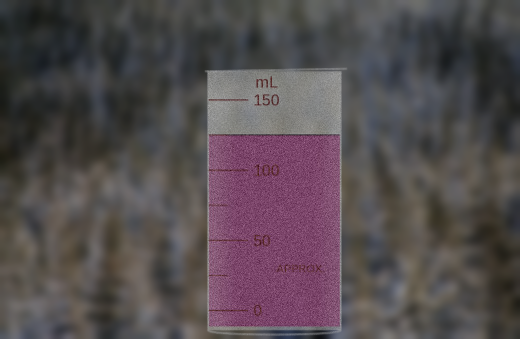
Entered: {"value": 125, "unit": "mL"}
